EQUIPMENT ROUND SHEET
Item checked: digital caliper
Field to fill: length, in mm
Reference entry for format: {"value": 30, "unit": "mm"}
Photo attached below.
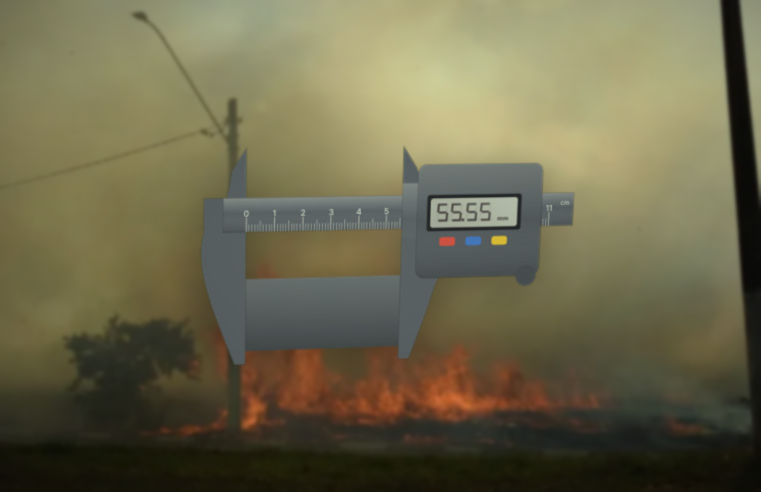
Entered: {"value": 55.55, "unit": "mm"}
